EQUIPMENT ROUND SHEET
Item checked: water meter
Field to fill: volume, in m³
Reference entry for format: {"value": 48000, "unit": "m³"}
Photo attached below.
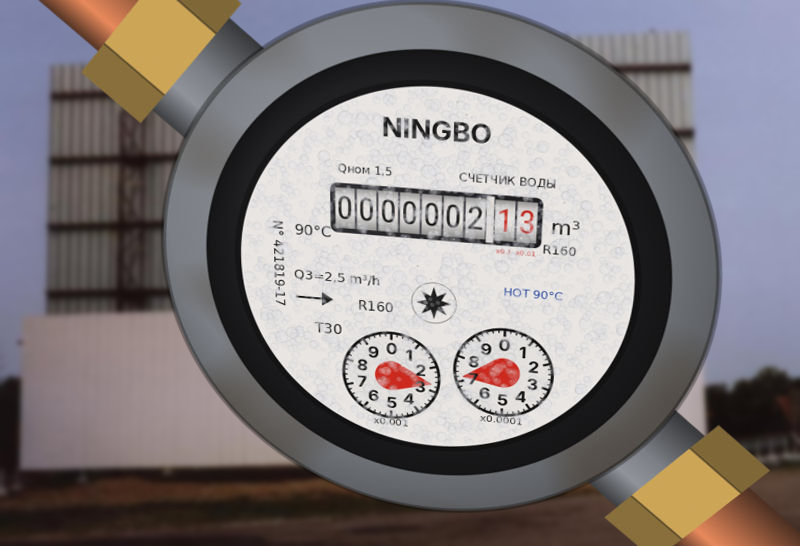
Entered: {"value": 2.1327, "unit": "m³"}
